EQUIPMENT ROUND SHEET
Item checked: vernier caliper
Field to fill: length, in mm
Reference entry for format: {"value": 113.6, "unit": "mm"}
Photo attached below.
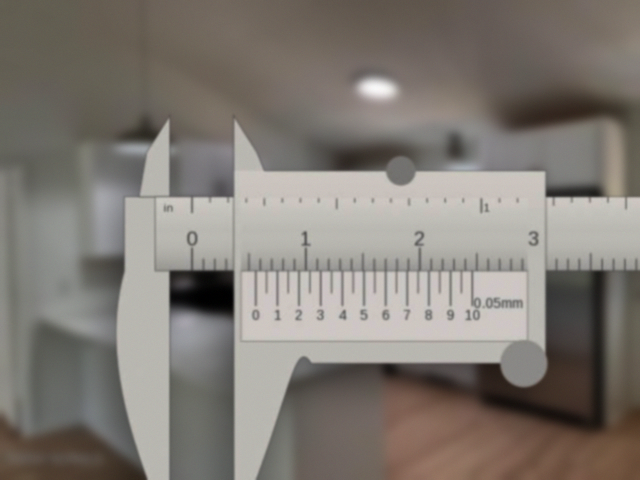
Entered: {"value": 5.6, "unit": "mm"}
